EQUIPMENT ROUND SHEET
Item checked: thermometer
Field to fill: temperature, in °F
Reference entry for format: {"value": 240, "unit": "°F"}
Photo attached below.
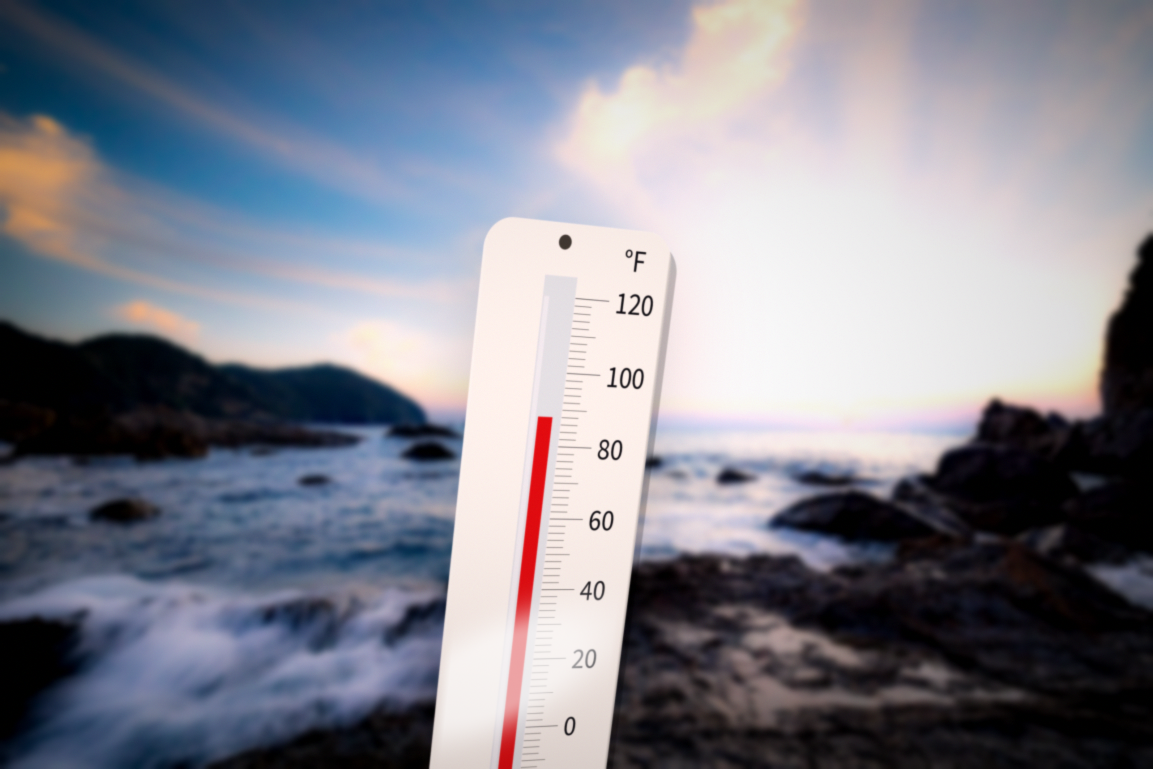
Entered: {"value": 88, "unit": "°F"}
